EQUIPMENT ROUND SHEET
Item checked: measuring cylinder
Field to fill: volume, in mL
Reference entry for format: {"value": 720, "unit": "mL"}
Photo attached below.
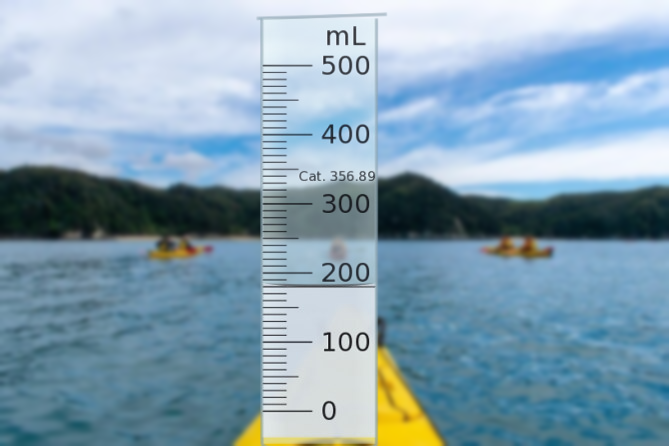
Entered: {"value": 180, "unit": "mL"}
